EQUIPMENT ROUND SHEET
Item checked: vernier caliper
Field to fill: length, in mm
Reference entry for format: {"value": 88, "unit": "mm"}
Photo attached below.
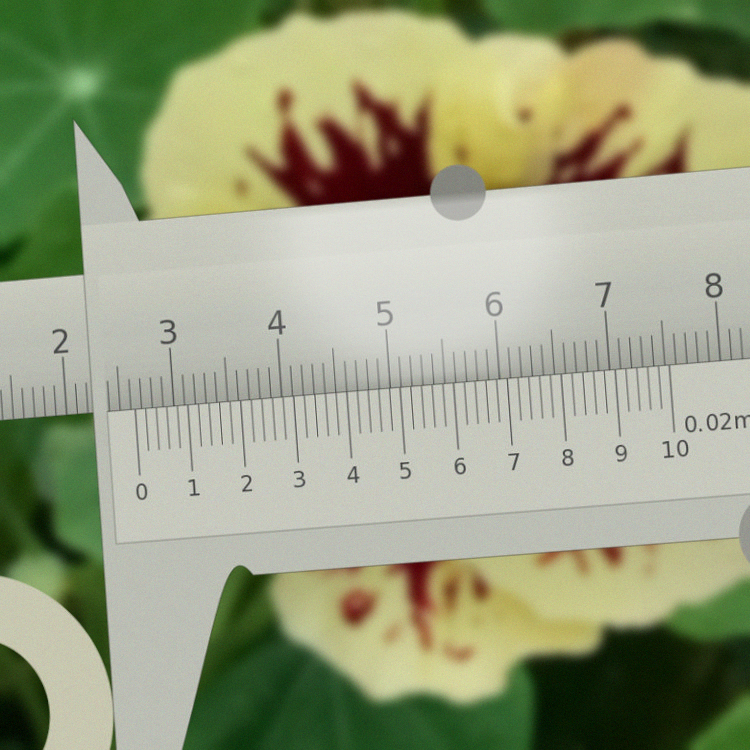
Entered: {"value": 26.4, "unit": "mm"}
